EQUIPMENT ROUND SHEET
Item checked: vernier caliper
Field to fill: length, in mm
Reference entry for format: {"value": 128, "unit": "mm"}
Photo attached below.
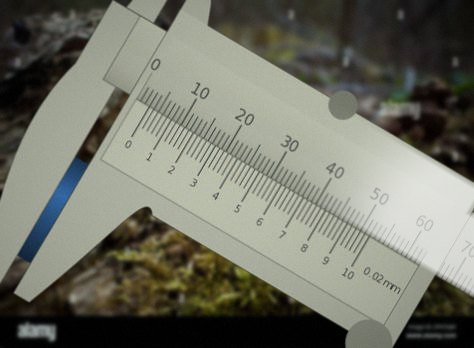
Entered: {"value": 3.0, "unit": "mm"}
